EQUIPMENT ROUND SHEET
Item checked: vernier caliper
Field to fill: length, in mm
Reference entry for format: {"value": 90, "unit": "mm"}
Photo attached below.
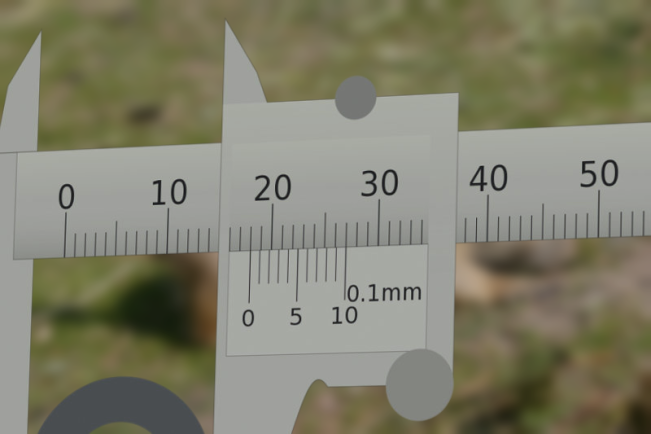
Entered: {"value": 18.0, "unit": "mm"}
